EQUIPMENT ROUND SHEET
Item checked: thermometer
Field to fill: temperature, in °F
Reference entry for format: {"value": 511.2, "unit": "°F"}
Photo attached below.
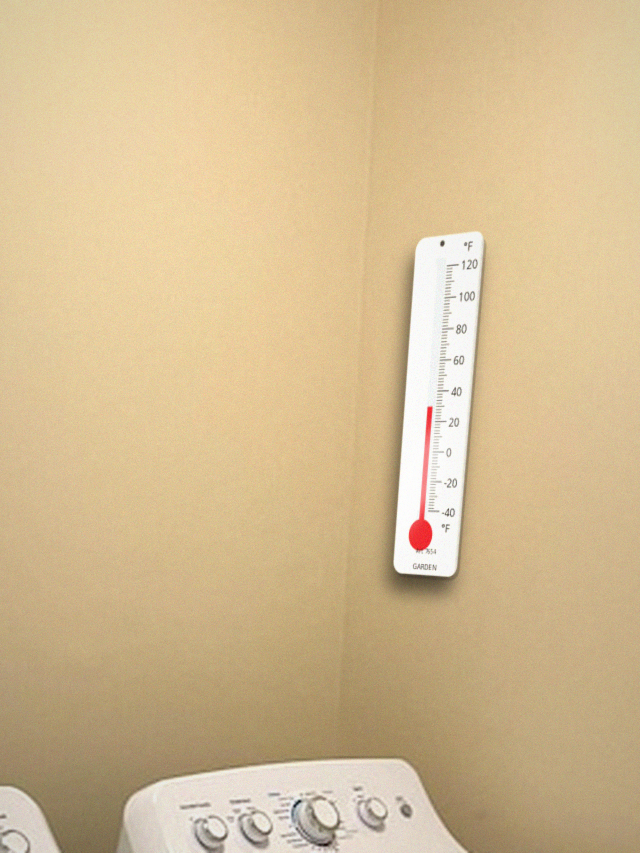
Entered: {"value": 30, "unit": "°F"}
